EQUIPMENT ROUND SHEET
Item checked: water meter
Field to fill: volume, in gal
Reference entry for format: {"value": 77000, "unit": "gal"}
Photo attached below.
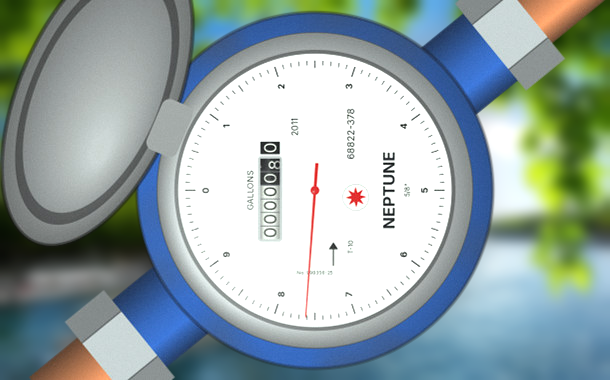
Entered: {"value": 77.6, "unit": "gal"}
